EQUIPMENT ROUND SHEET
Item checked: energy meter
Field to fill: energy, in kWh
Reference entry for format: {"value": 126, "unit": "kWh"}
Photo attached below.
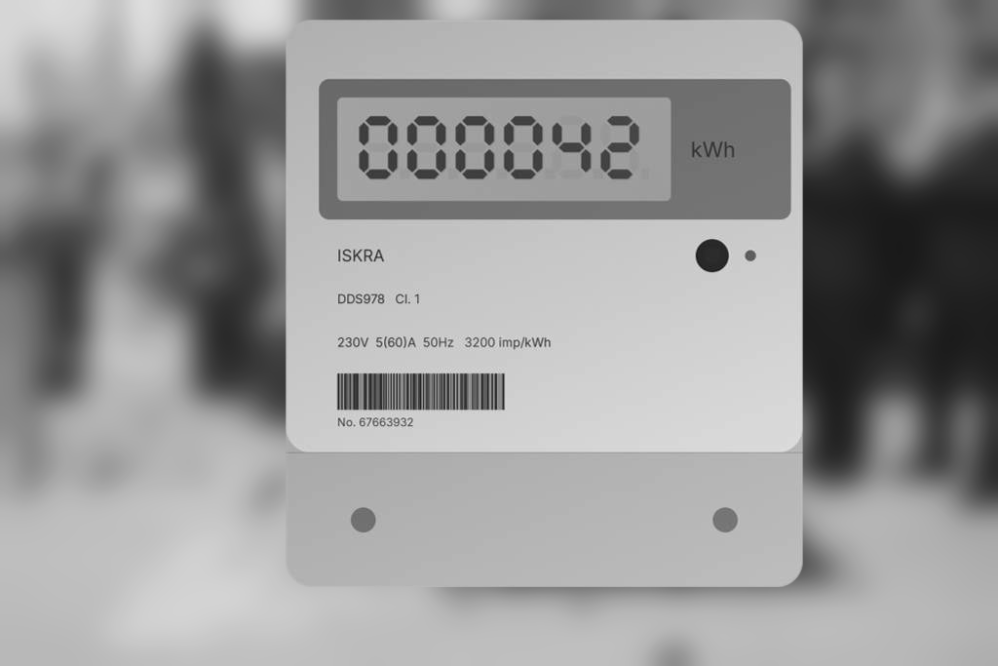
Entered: {"value": 42, "unit": "kWh"}
